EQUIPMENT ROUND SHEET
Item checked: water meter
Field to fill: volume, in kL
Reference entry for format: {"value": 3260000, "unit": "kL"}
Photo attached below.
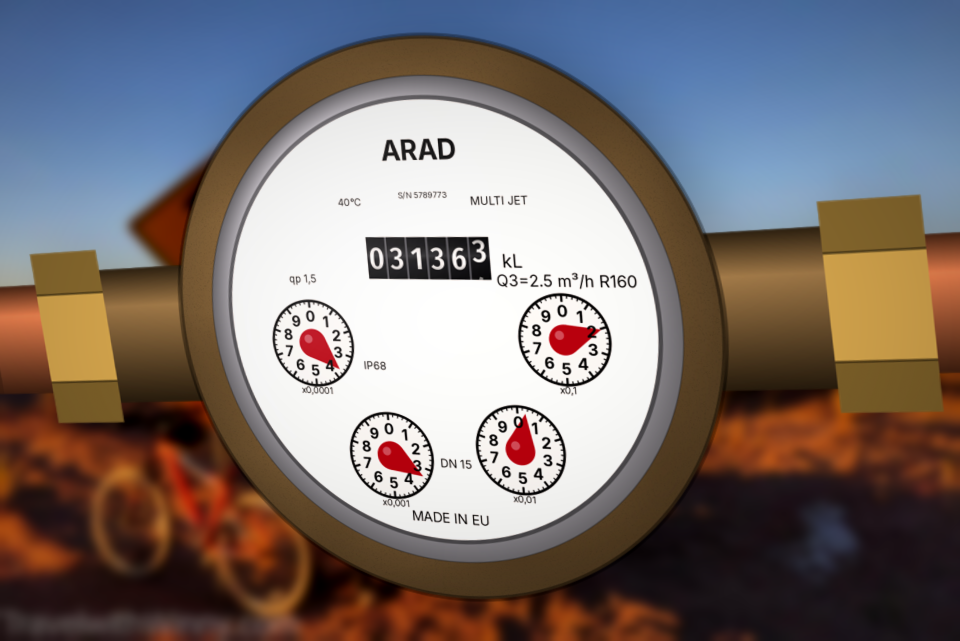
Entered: {"value": 31363.2033, "unit": "kL"}
